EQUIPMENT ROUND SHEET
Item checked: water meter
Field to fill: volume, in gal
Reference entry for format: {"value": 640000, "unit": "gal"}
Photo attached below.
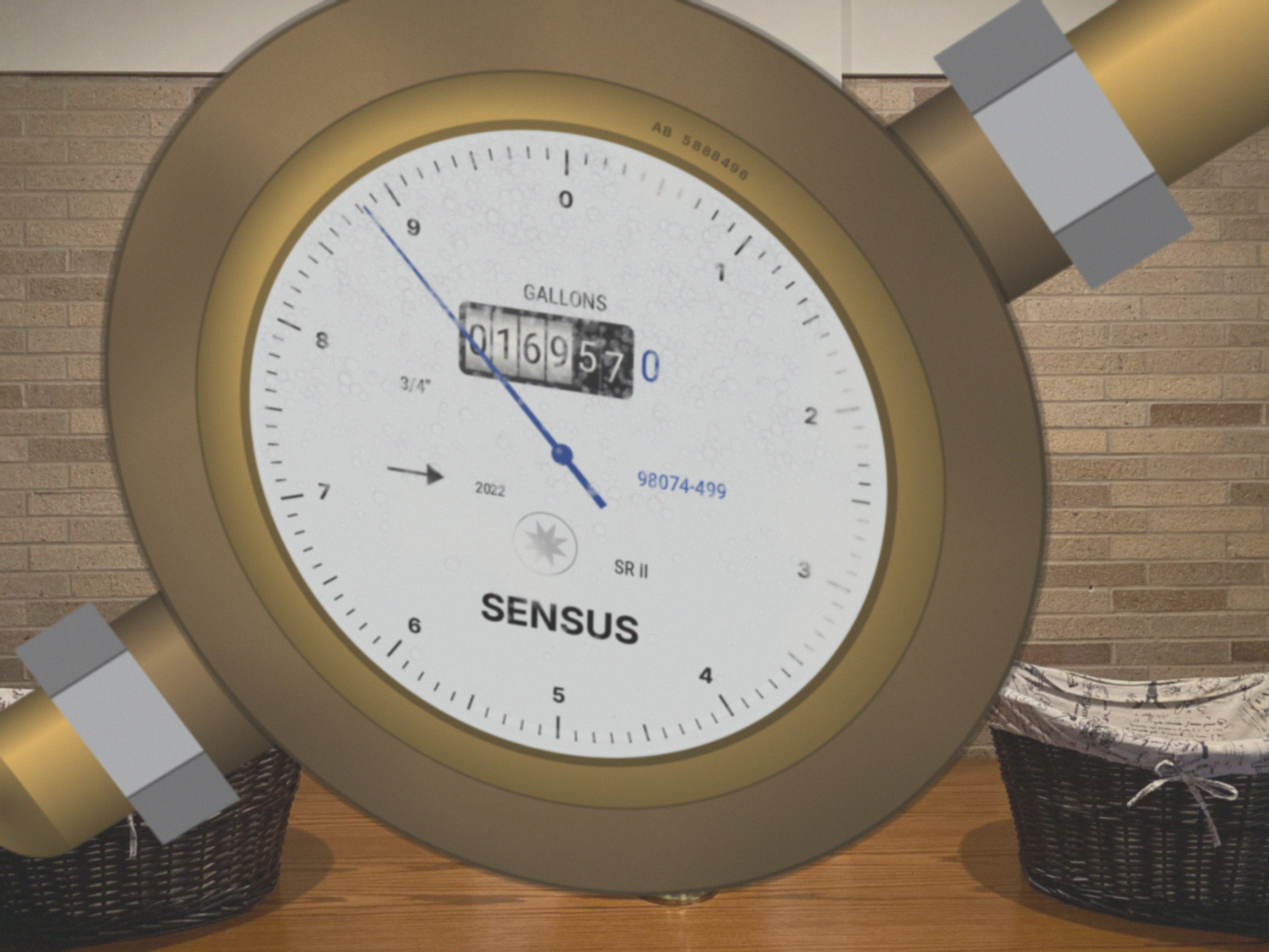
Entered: {"value": 169568.8, "unit": "gal"}
